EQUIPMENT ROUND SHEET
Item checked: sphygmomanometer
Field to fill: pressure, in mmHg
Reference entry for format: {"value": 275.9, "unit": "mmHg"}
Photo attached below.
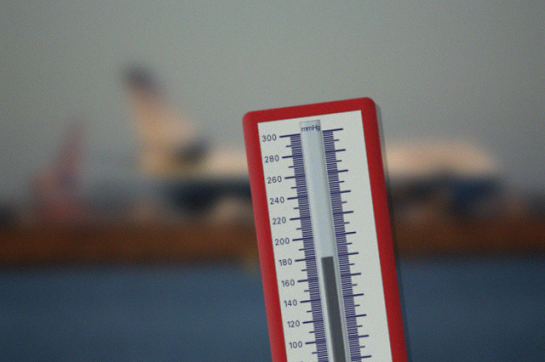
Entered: {"value": 180, "unit": "mmHg"}
